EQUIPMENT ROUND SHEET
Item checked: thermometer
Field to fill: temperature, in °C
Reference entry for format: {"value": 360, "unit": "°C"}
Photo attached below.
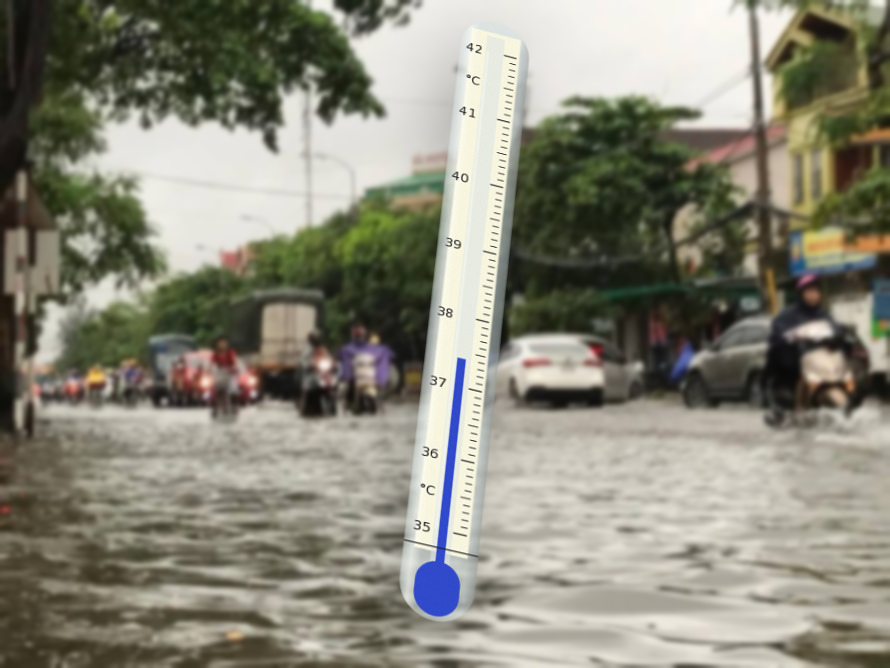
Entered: {"value": 37.4, "unit": "°C"}
